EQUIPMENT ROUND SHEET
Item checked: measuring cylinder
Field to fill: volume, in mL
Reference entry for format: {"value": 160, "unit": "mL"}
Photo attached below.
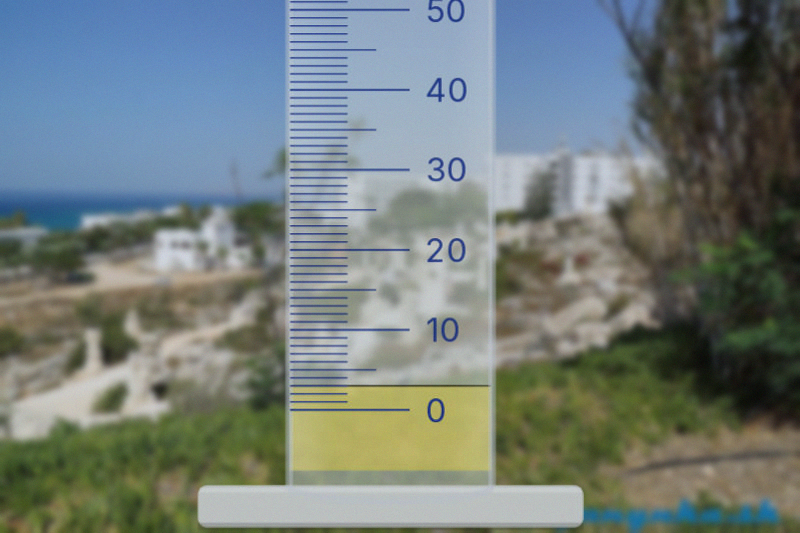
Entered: {"value": 3, "unit": "mL"}
